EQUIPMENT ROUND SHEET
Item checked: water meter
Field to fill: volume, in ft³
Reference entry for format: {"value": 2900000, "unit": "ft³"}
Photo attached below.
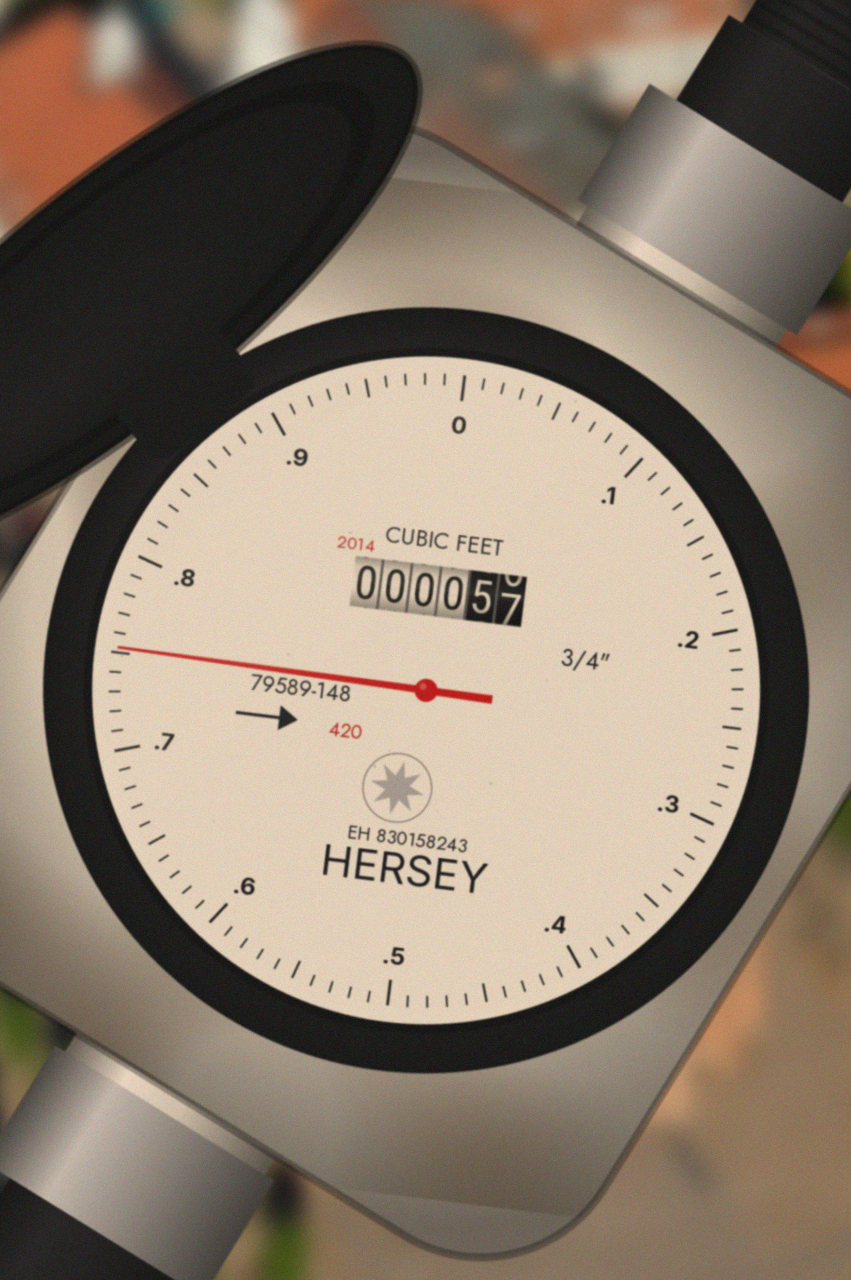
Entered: {"value": 56.75, "unit": "ft³"}
